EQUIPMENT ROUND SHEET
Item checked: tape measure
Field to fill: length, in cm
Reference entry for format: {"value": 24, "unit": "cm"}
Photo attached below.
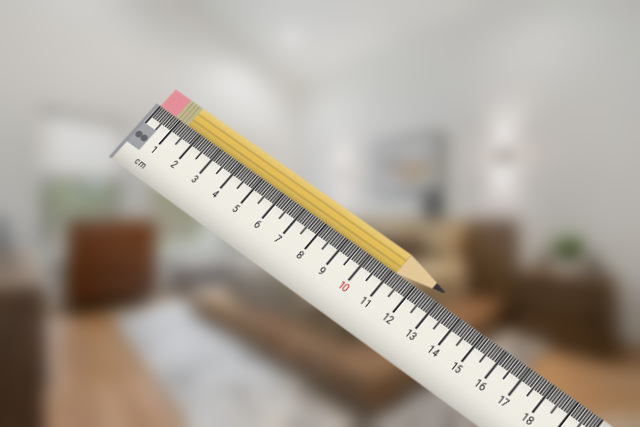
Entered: {"value": 13, "unit": "cm"}
